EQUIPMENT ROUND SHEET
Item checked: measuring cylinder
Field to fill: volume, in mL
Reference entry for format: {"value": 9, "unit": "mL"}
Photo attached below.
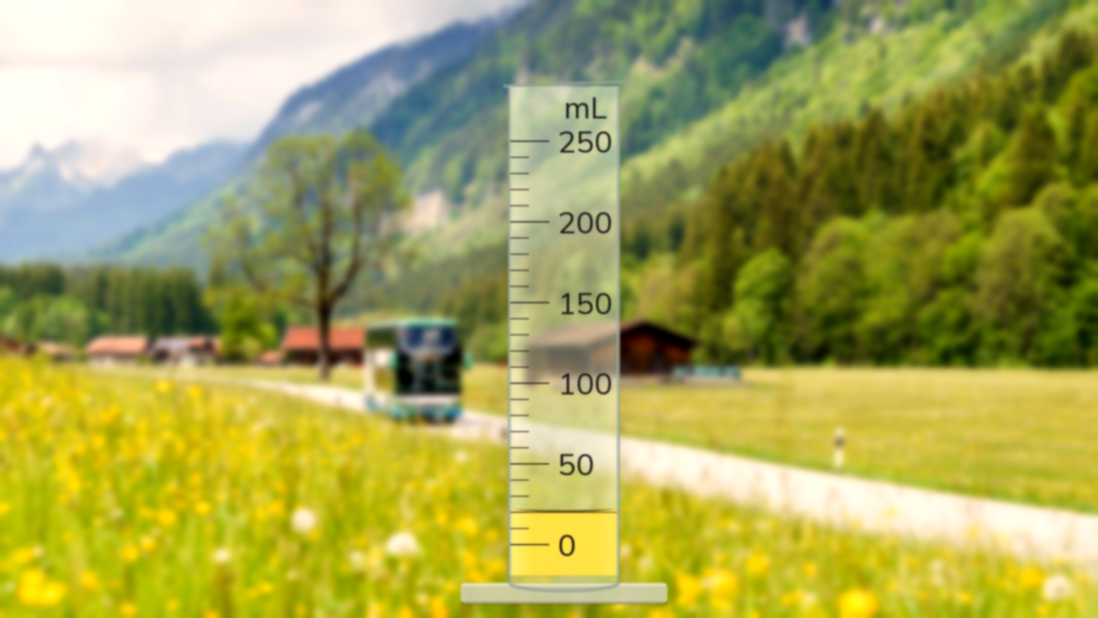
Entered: {"value": 20, "unit": "mL"}
